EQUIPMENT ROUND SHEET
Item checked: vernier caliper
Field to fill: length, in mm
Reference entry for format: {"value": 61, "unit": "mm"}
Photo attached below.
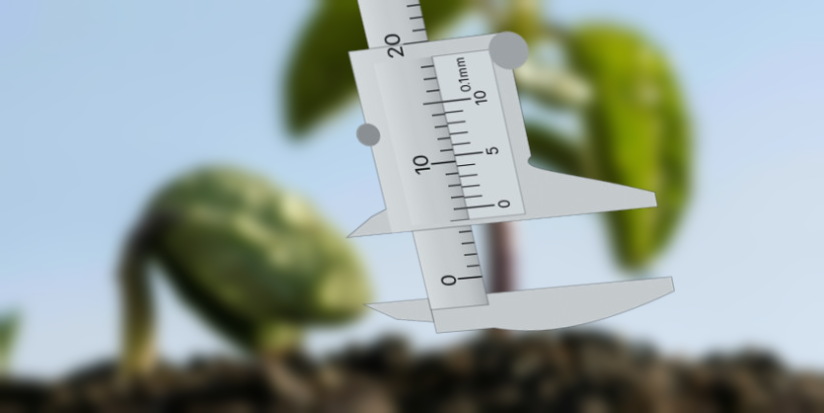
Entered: {"value": 6.0, "unit": "mm"}
